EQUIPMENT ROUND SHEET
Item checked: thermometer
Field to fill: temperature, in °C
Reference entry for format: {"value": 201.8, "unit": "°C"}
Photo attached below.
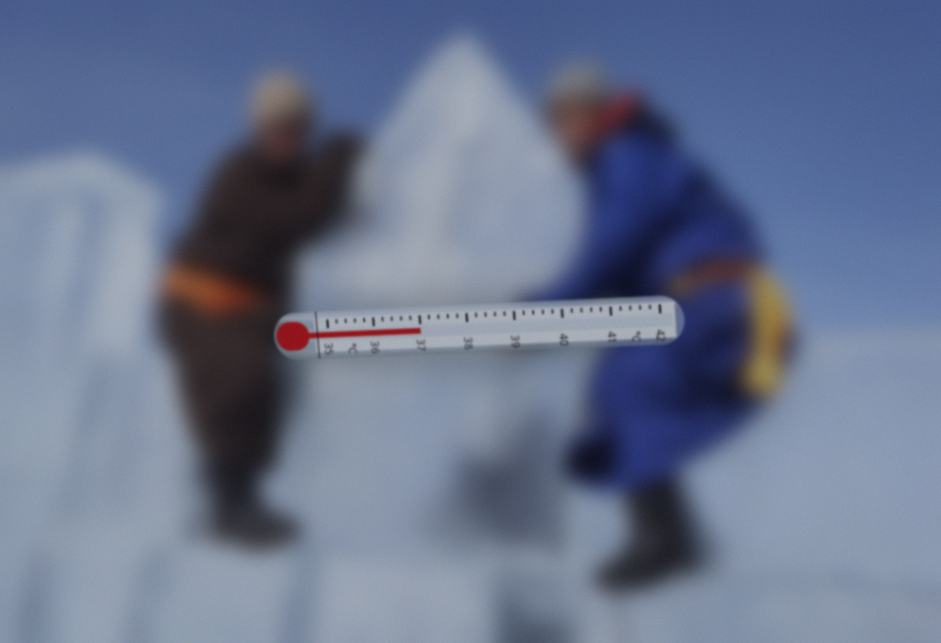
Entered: {"value": 37, "unit": "°C"}
